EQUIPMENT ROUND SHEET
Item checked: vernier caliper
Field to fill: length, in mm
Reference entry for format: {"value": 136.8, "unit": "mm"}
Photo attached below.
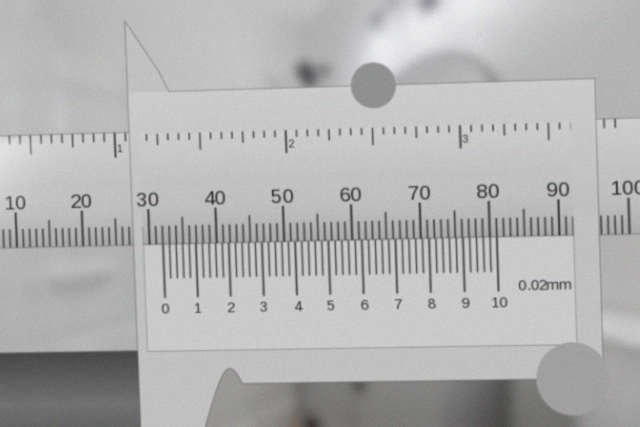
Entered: {"value": 32.0, "unit": "mm"}
